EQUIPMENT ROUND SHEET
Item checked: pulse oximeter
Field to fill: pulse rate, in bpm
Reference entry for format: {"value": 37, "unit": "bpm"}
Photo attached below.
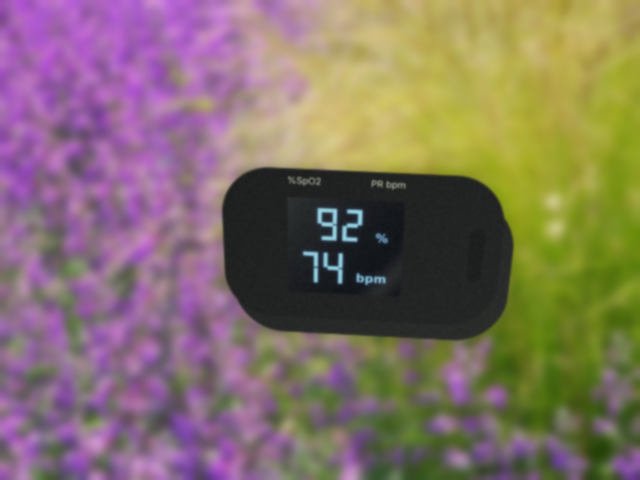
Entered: {"value": 74, "unit": "bpm"}
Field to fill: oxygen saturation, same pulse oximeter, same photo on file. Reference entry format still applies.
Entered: {"value": 92, "unit": "%"}
